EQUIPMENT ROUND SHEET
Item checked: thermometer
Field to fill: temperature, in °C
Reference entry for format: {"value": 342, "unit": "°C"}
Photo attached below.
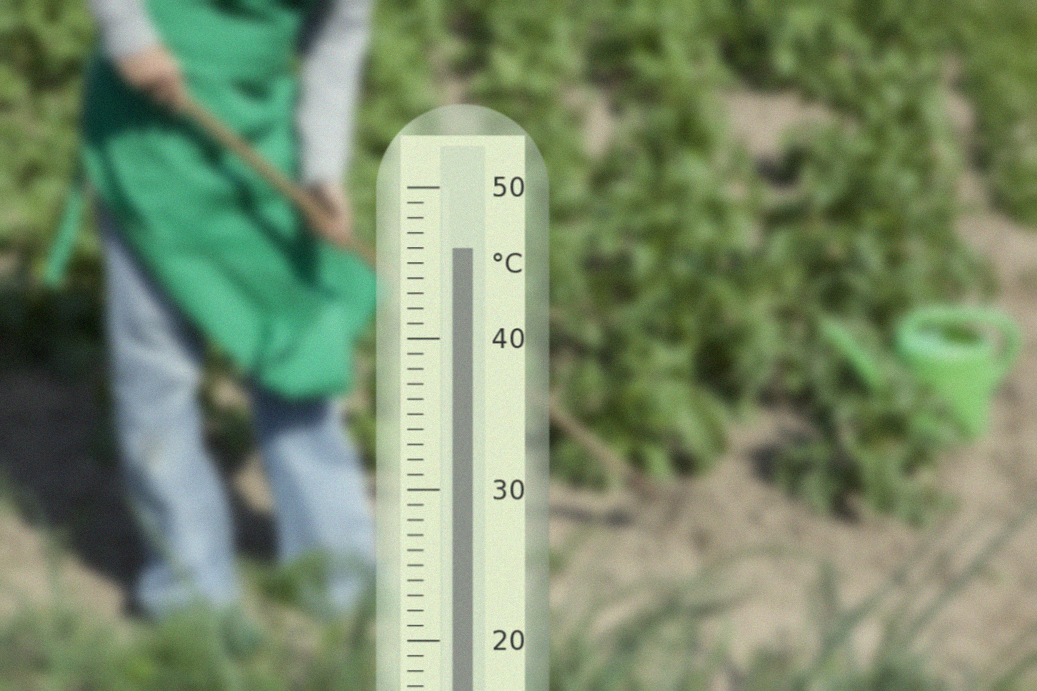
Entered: {"value": 46, "unit": "°C"}
